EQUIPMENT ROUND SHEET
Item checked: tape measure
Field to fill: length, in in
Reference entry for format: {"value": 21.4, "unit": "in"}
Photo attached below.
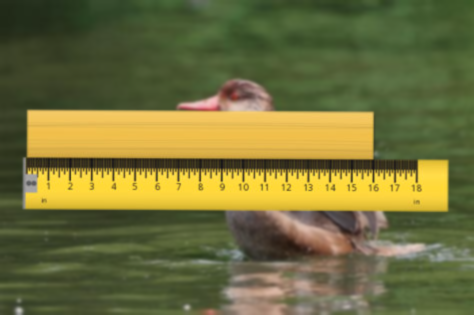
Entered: {"value": 16, "unit": "in"}
